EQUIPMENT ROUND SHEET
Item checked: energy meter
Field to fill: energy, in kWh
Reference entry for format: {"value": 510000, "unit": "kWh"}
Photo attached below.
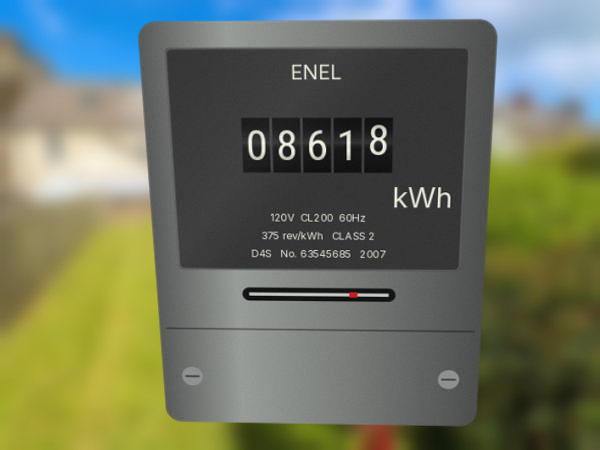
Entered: {"value": 8618, "unit": "kWh"}
